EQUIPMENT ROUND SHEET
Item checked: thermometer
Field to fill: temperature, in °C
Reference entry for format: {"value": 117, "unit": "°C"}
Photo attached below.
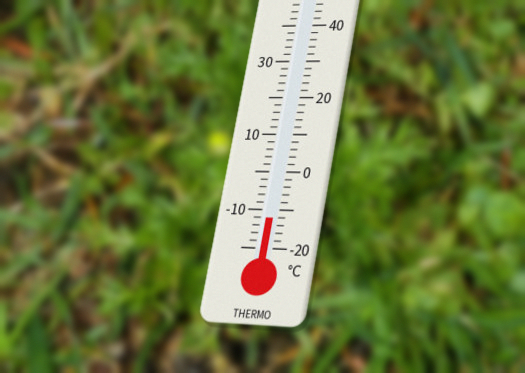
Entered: {"value": -12, "unit": "°C"}
